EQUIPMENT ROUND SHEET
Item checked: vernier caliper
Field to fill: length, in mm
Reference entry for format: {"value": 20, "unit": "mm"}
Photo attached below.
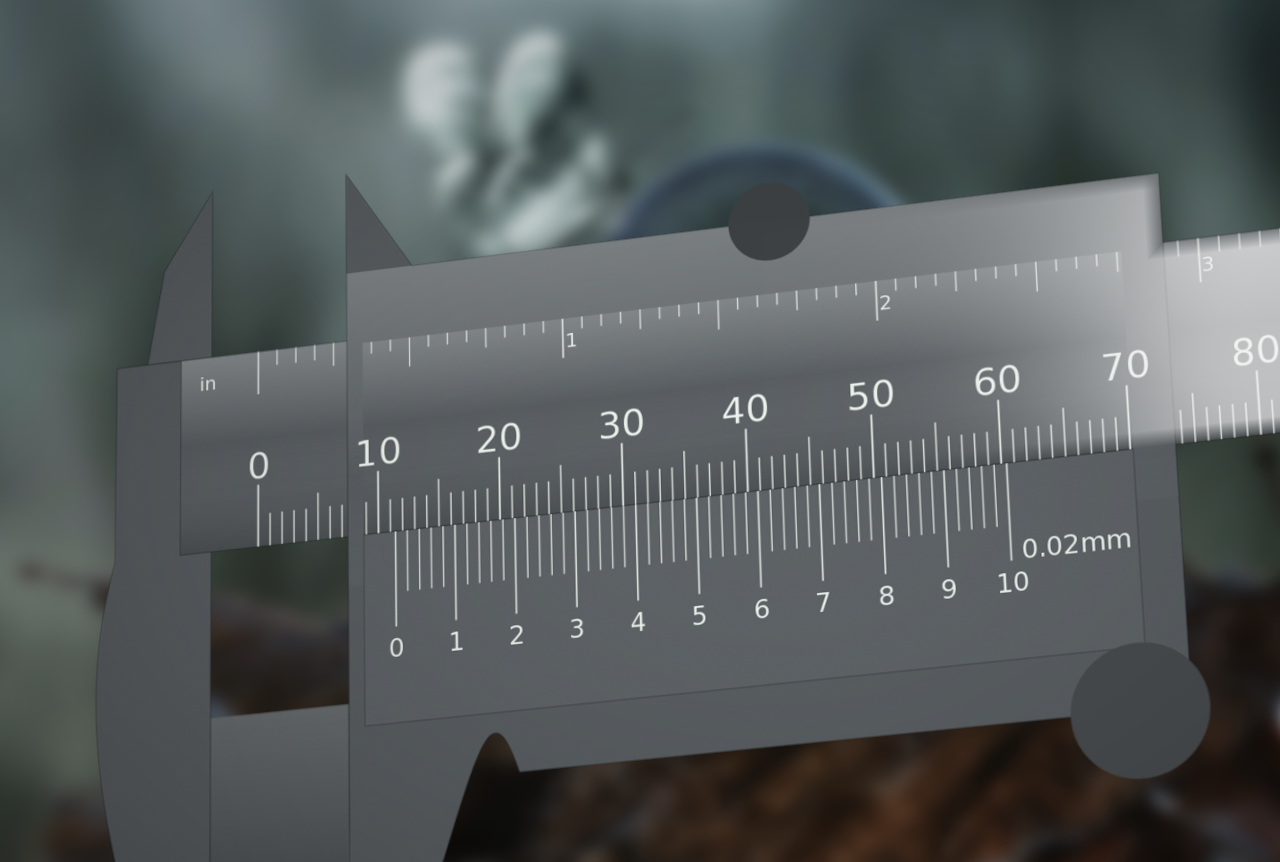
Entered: {"value": 11.4, "unit": "mm"}
